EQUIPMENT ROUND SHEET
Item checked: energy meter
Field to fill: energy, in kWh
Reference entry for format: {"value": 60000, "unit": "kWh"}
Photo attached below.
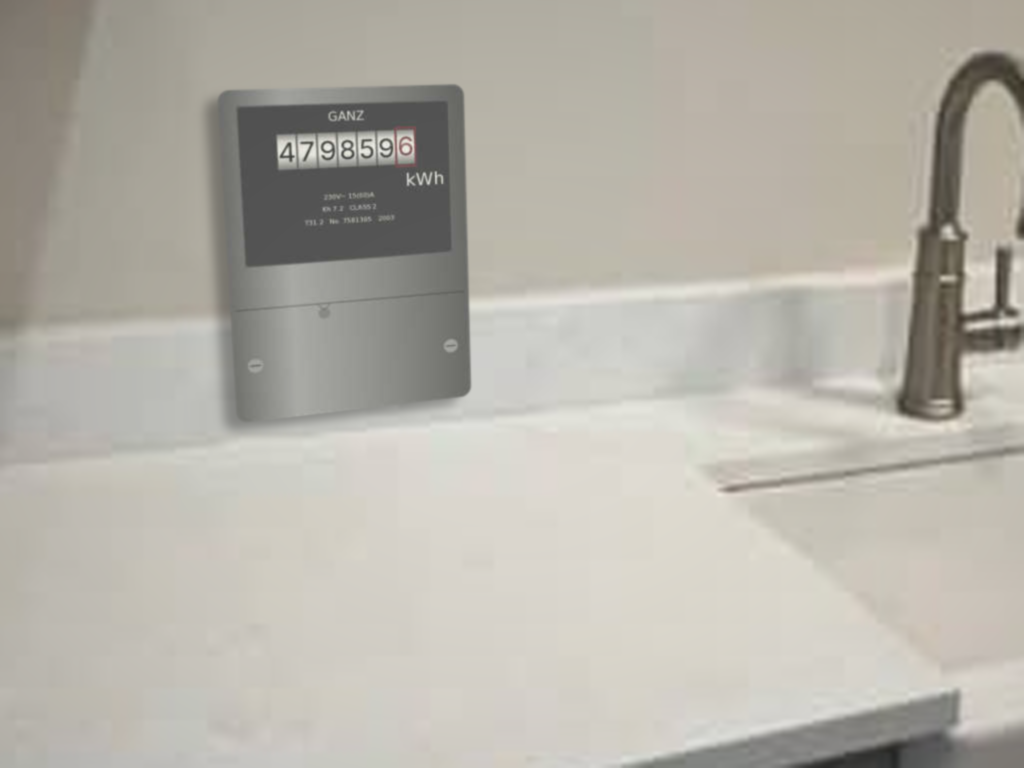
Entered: {"value": 479859.6, "unit": "kWh"}
